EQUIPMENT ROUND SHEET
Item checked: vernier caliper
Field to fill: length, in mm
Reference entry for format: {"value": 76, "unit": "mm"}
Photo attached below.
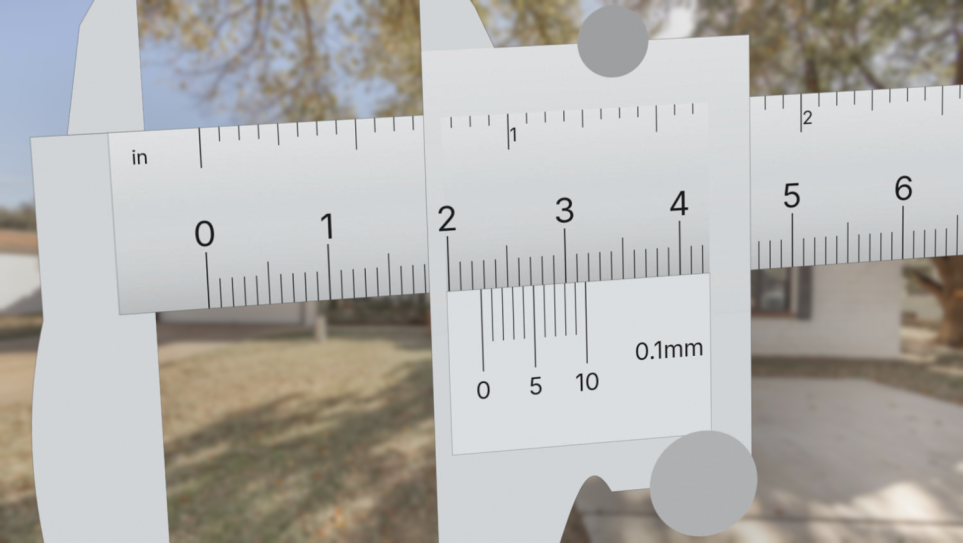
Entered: {"value": 22.7, "unit": "mm"}
